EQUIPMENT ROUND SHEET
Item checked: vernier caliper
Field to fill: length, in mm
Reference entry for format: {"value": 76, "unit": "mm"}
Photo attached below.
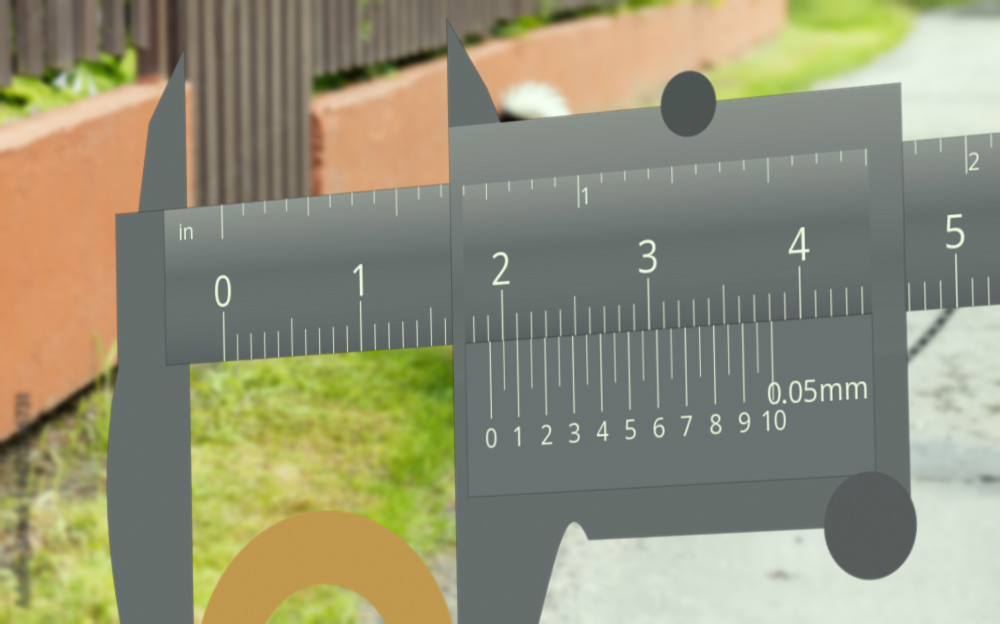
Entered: {"value": 19.1, "unit": "mm"}
